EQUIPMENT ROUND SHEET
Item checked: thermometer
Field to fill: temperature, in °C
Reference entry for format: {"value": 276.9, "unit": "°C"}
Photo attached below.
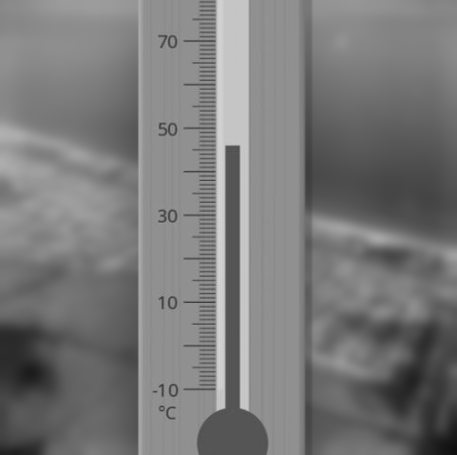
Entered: {"value": 46, "unit": "°C"}
